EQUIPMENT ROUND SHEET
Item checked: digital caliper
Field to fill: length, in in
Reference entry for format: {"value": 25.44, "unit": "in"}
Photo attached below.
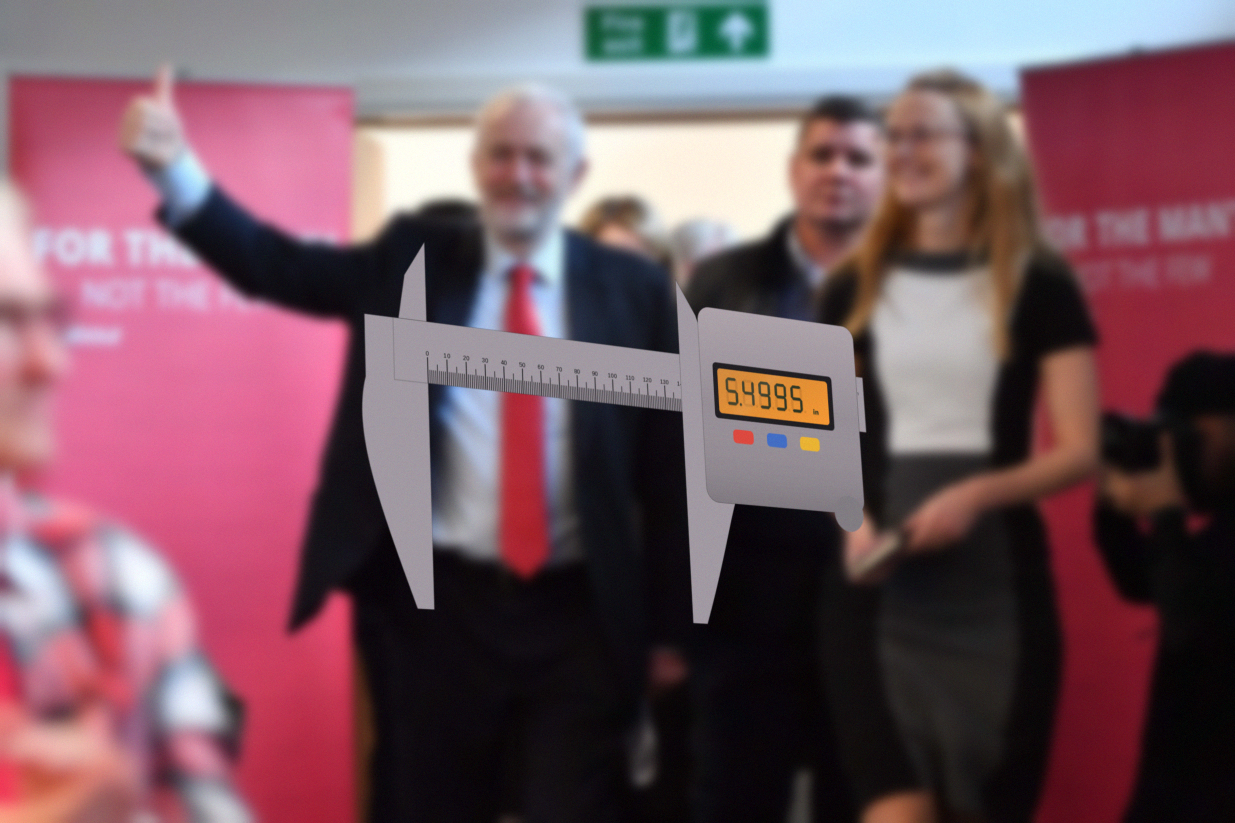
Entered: {"value": 5.4995, "unit": "in"}
